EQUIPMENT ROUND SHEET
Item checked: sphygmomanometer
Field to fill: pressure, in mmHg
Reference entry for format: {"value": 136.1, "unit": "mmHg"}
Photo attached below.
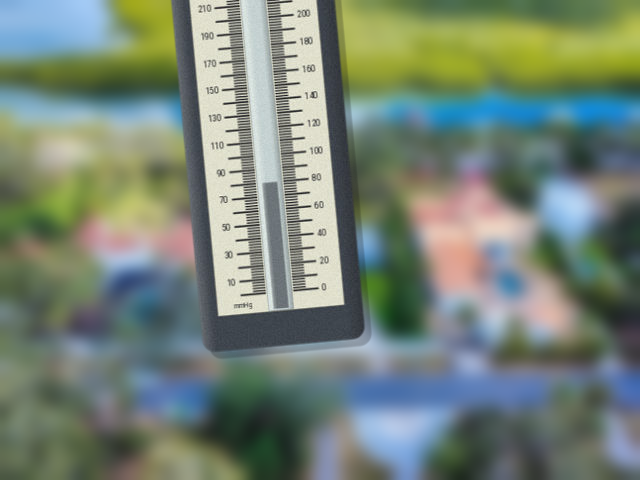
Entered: {"value": 80, "unit": "mmHg"}
